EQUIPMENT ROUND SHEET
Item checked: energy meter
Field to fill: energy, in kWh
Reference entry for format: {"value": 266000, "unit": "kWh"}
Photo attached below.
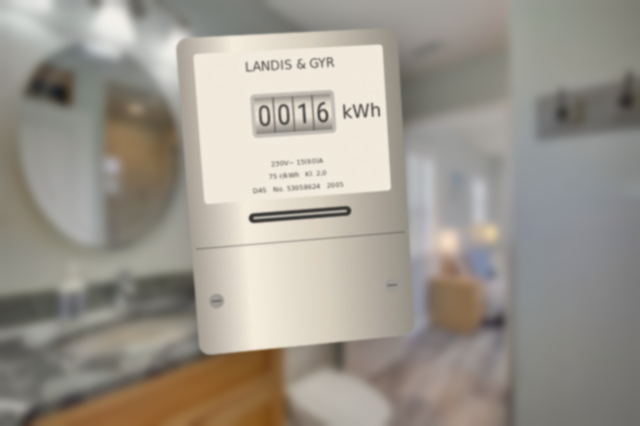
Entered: {"value": 16, "unit": "kWh"}
